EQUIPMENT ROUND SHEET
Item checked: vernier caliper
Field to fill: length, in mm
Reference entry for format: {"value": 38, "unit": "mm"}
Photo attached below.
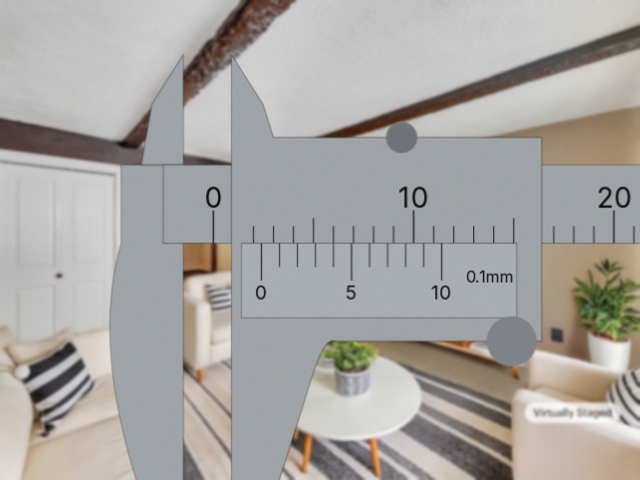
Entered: {"value": 2.4, "unit": "mm"}
